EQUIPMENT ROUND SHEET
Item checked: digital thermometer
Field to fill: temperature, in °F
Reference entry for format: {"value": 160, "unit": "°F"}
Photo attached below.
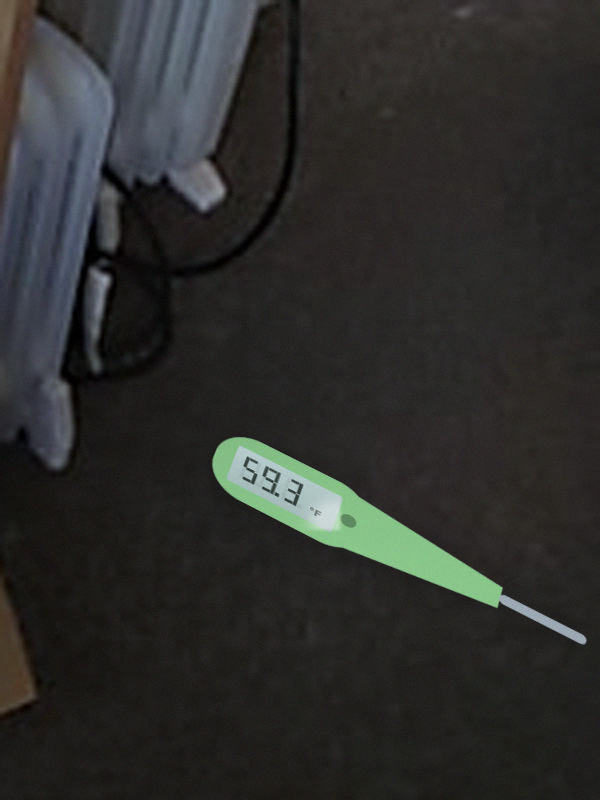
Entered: {"value": 59.3, "unit": "°F"}
